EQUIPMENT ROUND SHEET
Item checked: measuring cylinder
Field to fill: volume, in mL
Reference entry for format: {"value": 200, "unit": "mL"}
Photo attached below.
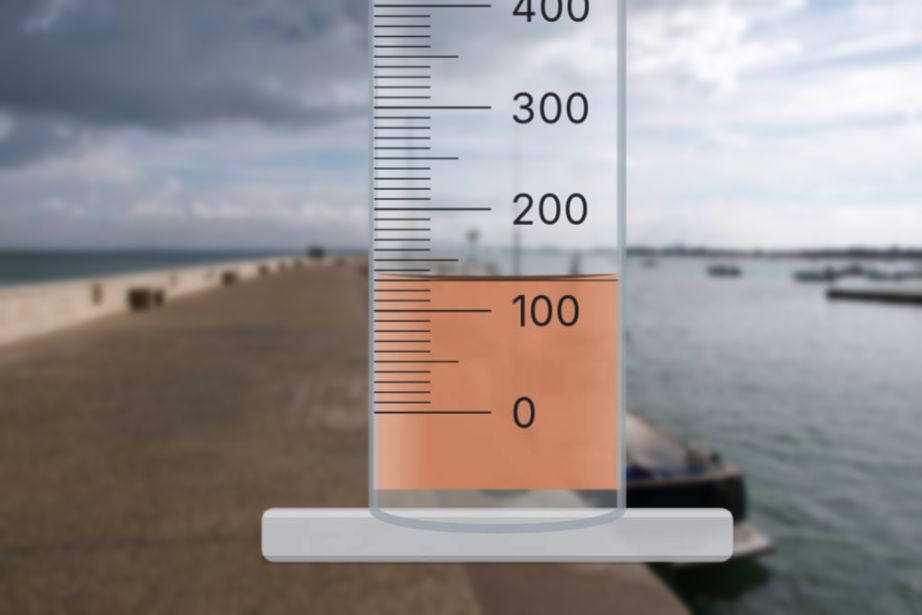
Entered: {"value": 130, "unit": "mL"}
